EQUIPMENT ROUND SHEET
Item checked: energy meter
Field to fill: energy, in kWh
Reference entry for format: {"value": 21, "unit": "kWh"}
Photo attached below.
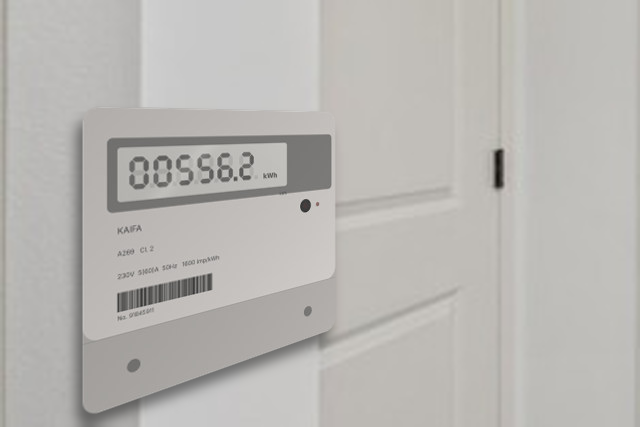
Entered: {"value": 556.2, "unit": "kWh"}
